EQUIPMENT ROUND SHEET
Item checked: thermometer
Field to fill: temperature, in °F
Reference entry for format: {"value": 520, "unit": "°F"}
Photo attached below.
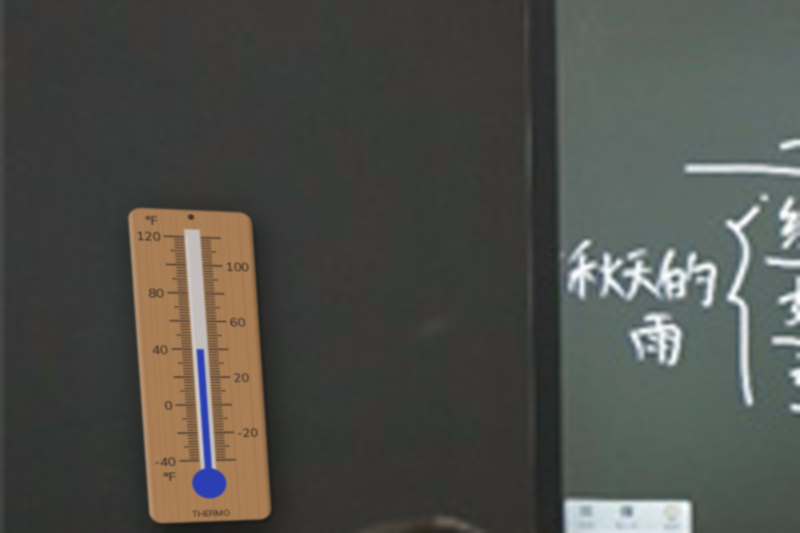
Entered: {"value": 40, "unit": "°F"}
